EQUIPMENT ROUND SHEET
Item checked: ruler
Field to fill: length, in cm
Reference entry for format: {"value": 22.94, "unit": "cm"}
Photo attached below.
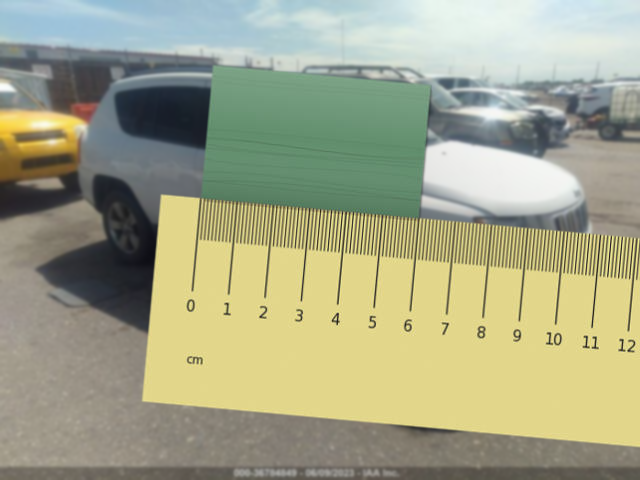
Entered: {"value": 6, "unit": "cm"}
